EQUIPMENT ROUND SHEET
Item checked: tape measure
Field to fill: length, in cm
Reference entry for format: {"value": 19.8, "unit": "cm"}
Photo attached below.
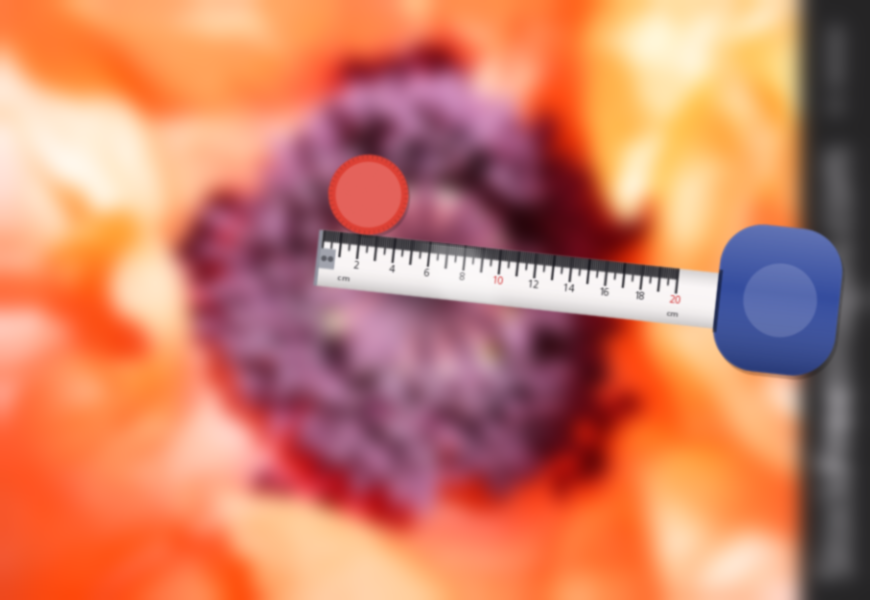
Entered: {"value": 4.5, "unit": "cm"}
